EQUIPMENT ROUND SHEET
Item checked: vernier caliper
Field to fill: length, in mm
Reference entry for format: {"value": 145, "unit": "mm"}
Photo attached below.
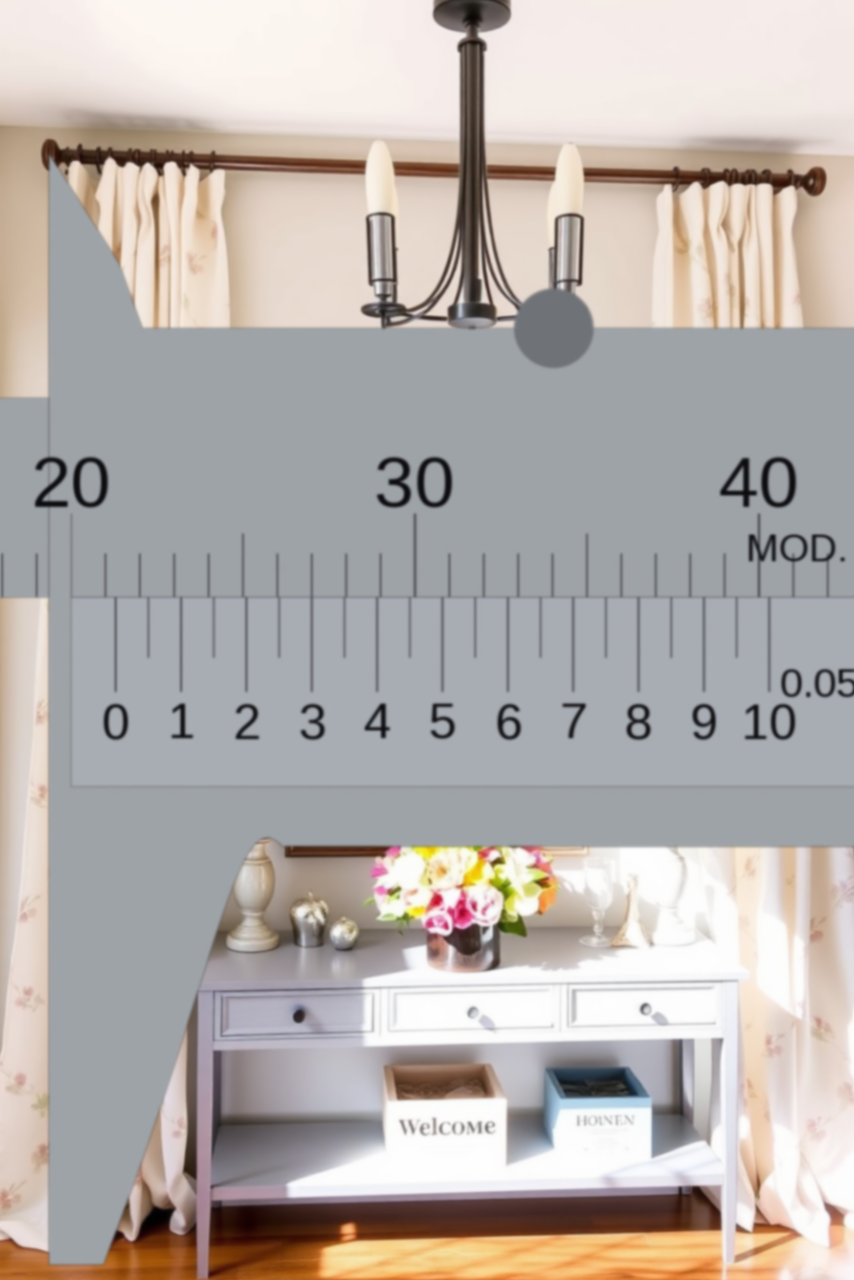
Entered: {"value": 21.30, "unit": "mm"}
